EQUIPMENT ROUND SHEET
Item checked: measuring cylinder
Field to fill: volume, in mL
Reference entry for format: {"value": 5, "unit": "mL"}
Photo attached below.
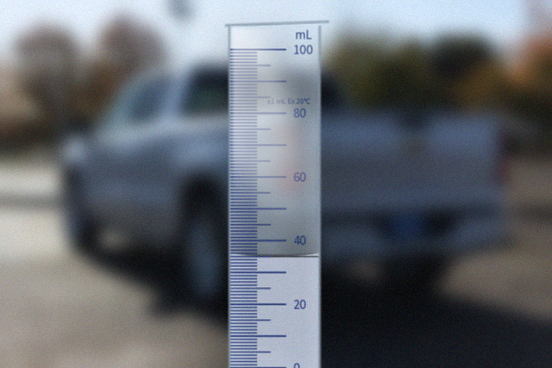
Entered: {"value": 35, "unit": "mL"}
